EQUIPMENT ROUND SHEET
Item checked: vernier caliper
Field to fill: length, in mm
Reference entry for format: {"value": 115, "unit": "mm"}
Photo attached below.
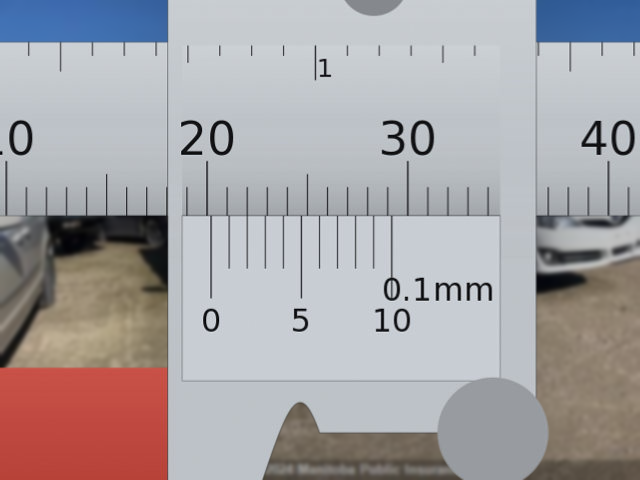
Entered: {"value": 20.2, "unit": "mm"}
